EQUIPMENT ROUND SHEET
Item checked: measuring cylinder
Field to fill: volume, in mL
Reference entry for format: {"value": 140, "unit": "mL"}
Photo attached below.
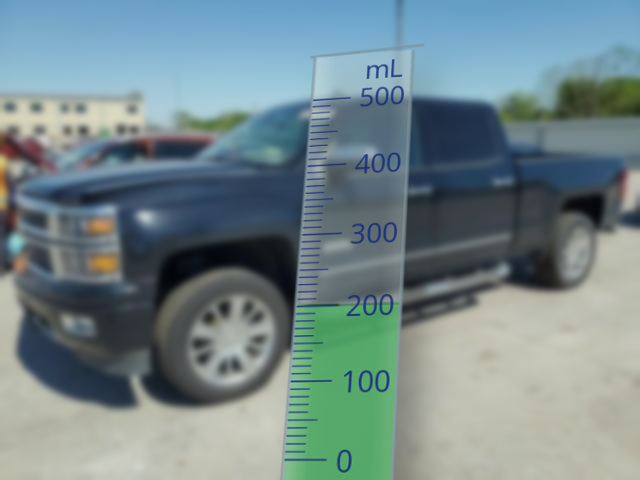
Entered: {"value": 200, "unit": "mL"}
